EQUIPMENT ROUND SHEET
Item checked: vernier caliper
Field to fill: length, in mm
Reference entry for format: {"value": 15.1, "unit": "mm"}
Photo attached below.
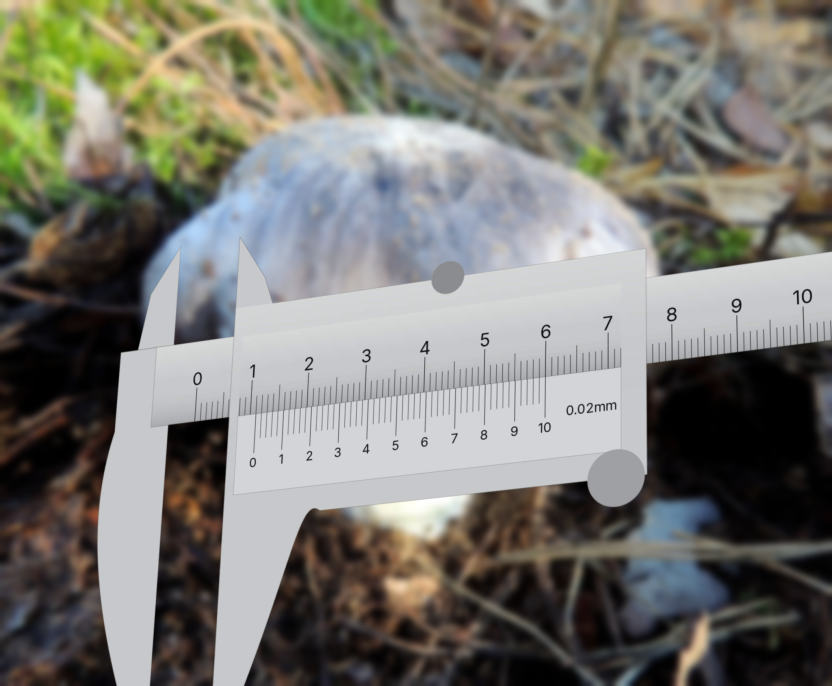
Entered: {"value": 11.0, "unit": "mm"}
